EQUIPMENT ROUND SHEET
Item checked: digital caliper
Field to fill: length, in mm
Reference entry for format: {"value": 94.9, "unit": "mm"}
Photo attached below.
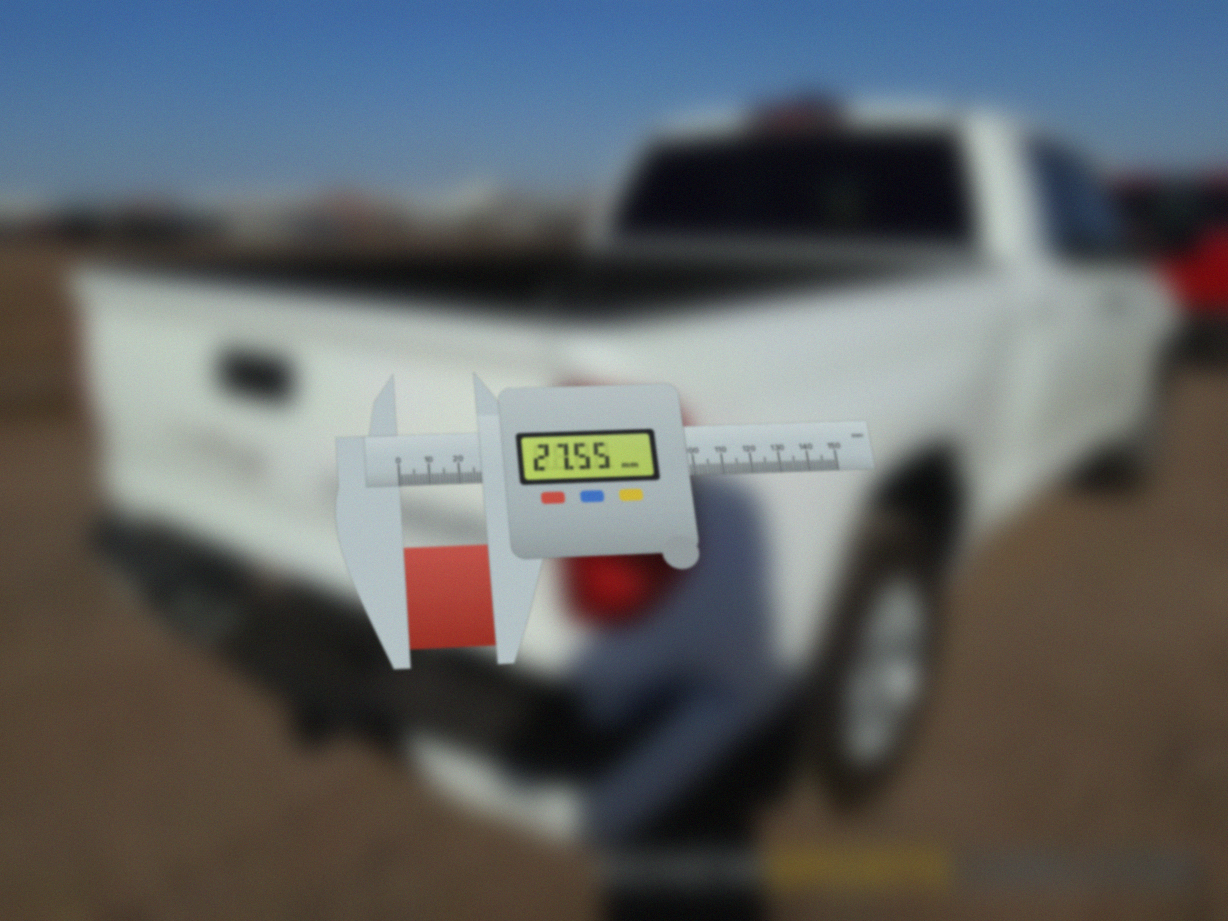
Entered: {"value": 27.55, "unit": "mm"}
